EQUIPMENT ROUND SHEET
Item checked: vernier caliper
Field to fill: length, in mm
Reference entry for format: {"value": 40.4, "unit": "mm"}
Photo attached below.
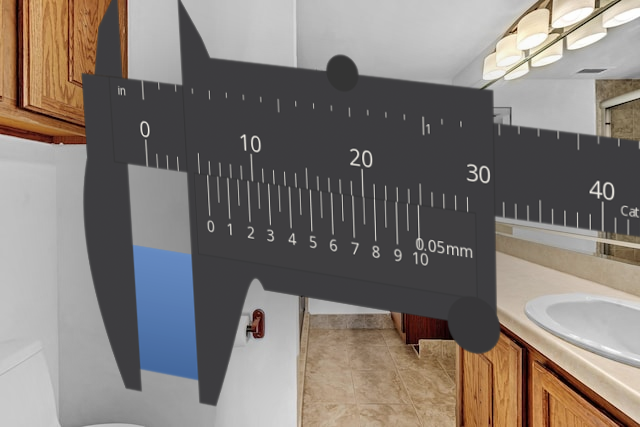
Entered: {"value": 5.8, "unit": "mm"}
